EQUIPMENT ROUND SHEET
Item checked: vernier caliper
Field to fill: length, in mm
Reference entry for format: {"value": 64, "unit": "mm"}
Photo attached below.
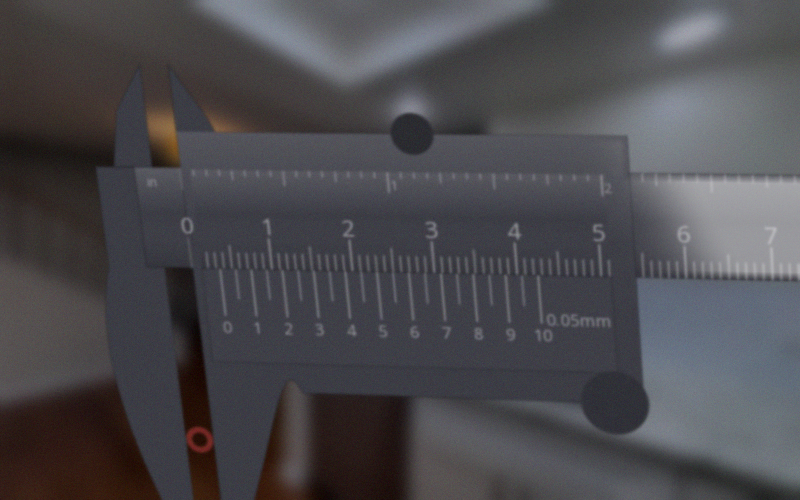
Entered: {"value": 3.5, "unit": "mm"}
